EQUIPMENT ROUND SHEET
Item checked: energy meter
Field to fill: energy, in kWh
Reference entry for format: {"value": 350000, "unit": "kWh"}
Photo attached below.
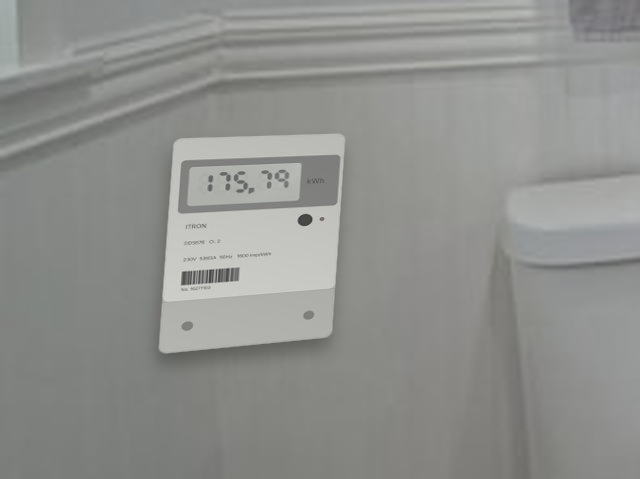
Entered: {"value": 175.79, "unit": "kWh"}
